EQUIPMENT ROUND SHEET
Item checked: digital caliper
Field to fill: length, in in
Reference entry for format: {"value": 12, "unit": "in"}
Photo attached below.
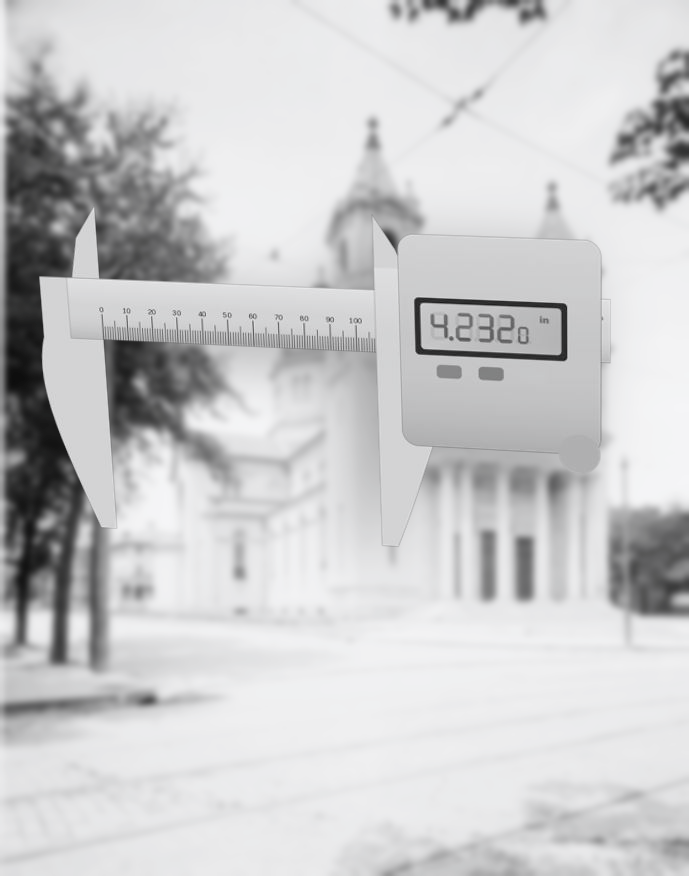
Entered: {"value": 4.2320, "unit": "in"}
